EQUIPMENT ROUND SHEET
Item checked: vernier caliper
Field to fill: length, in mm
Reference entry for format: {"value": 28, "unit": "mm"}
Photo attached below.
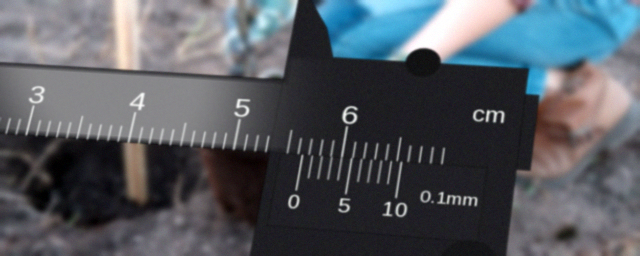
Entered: {"value": 56.4, "unit": "mm"}
